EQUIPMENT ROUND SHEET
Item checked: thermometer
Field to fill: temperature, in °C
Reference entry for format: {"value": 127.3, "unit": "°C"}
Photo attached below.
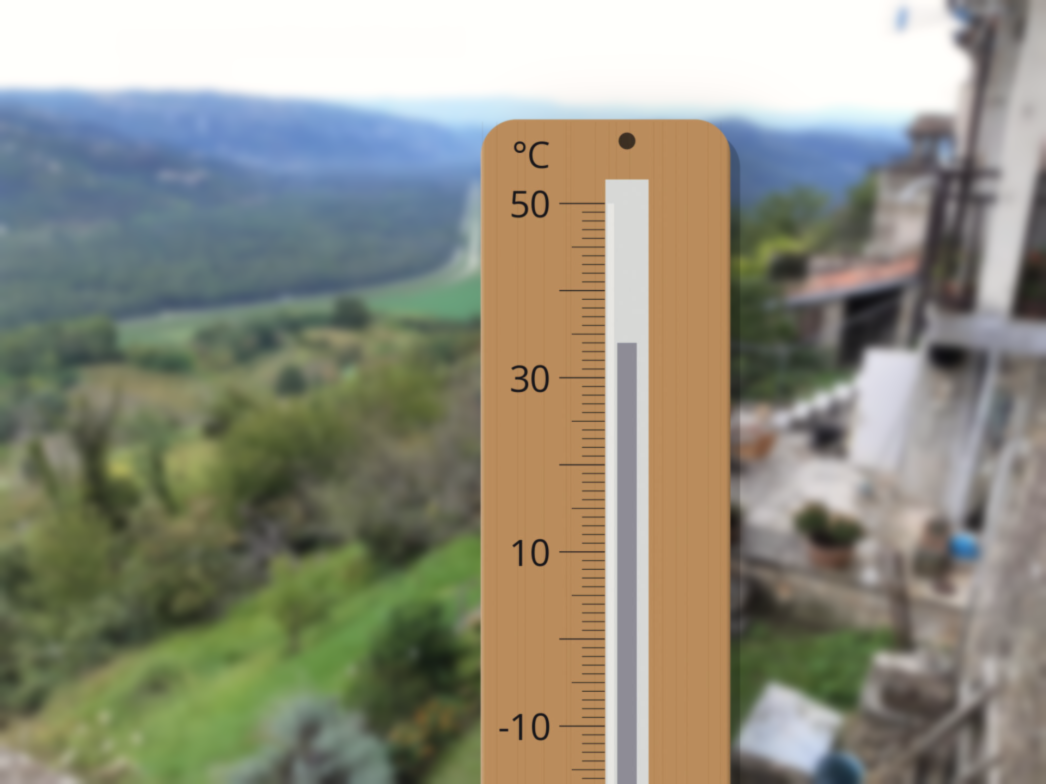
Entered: {"value": 34, "unit": "°C"}
